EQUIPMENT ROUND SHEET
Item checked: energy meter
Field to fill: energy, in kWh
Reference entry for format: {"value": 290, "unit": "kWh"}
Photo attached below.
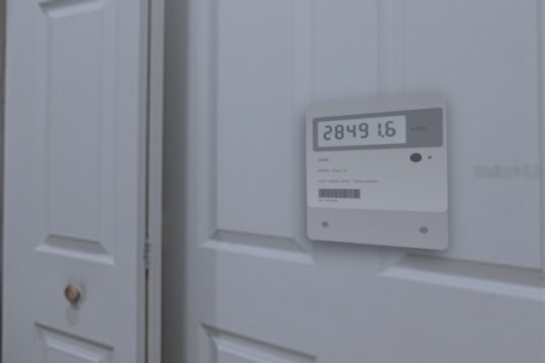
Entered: {"value": 28491.6, "unit": "kWh"}
